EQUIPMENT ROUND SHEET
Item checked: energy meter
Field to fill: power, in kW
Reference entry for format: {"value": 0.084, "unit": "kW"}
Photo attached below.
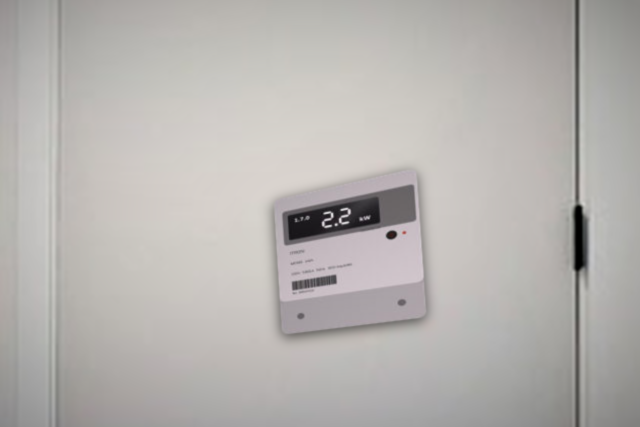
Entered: {"value": 2.2, "unit": "kW"}
